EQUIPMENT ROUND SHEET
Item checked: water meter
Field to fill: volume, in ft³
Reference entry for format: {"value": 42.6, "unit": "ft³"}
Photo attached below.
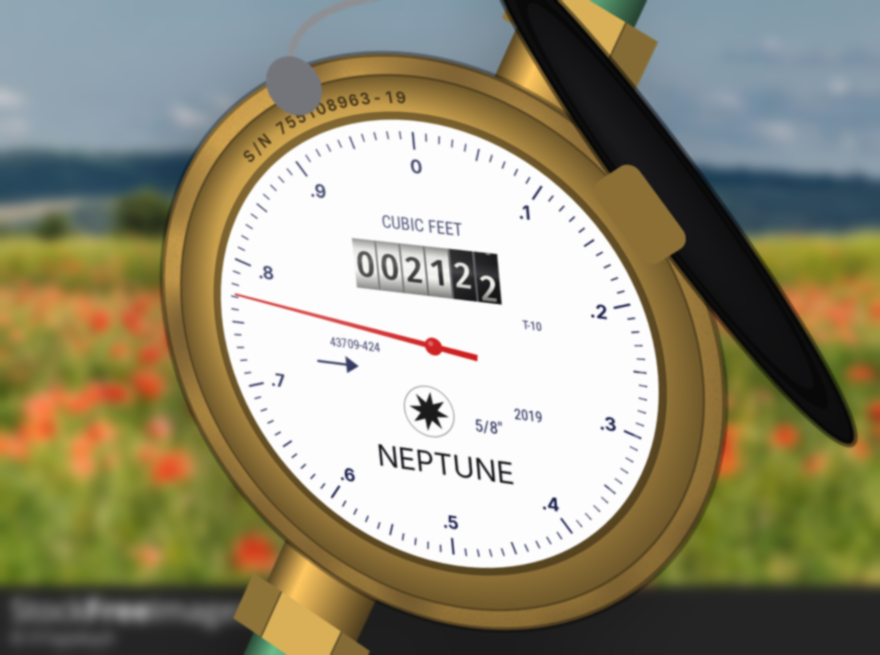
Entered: {"value": 2121.77, "unit": "ft³"}
